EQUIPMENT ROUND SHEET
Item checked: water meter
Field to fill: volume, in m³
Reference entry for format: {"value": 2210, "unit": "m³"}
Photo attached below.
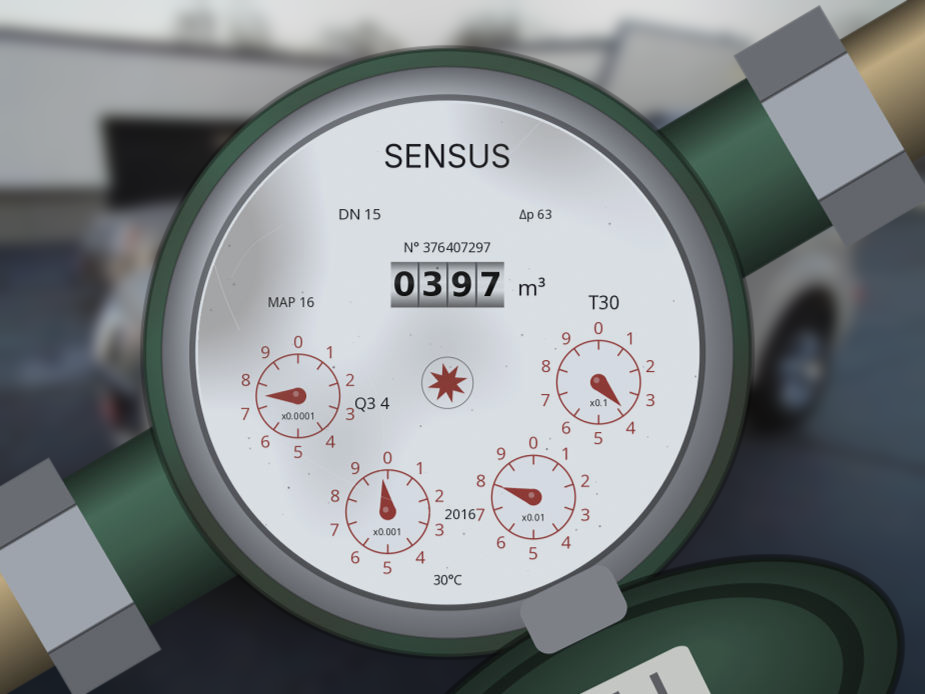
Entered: {"value": 397.3797, "unit": "m³"}
